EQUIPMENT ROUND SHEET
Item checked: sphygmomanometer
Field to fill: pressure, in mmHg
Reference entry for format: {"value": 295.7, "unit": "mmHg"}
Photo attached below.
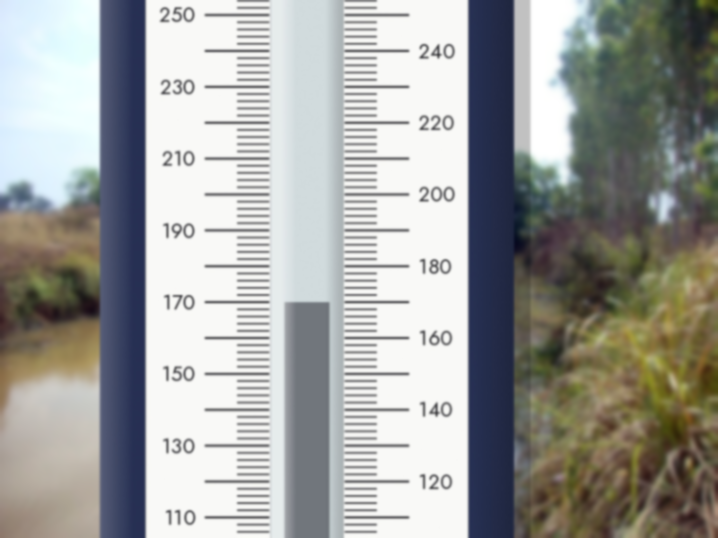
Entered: {"value": 170, "unit": "mmHg"}
